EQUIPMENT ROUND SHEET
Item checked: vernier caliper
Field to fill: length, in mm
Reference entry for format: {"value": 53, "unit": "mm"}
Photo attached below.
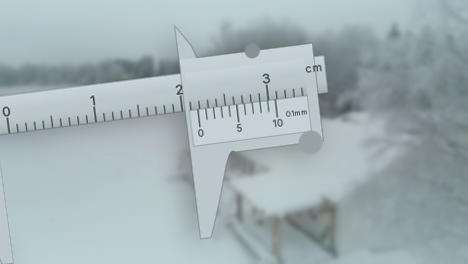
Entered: {"value": 21.8, "unit": "mm"}
